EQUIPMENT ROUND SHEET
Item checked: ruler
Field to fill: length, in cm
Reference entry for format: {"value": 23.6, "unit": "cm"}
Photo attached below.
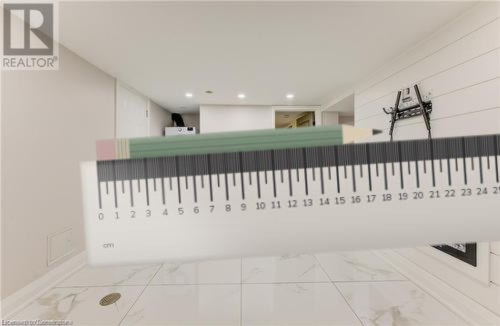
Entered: {"value": 18, "unit": "cm"}
